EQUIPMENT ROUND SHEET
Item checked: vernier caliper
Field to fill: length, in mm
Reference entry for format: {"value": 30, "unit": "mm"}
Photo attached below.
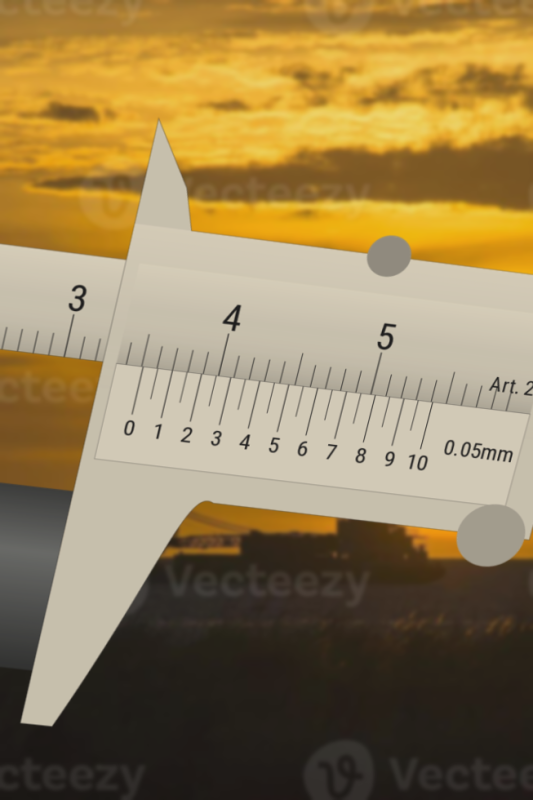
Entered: {"value": 35.1, "unit": "mm"}
